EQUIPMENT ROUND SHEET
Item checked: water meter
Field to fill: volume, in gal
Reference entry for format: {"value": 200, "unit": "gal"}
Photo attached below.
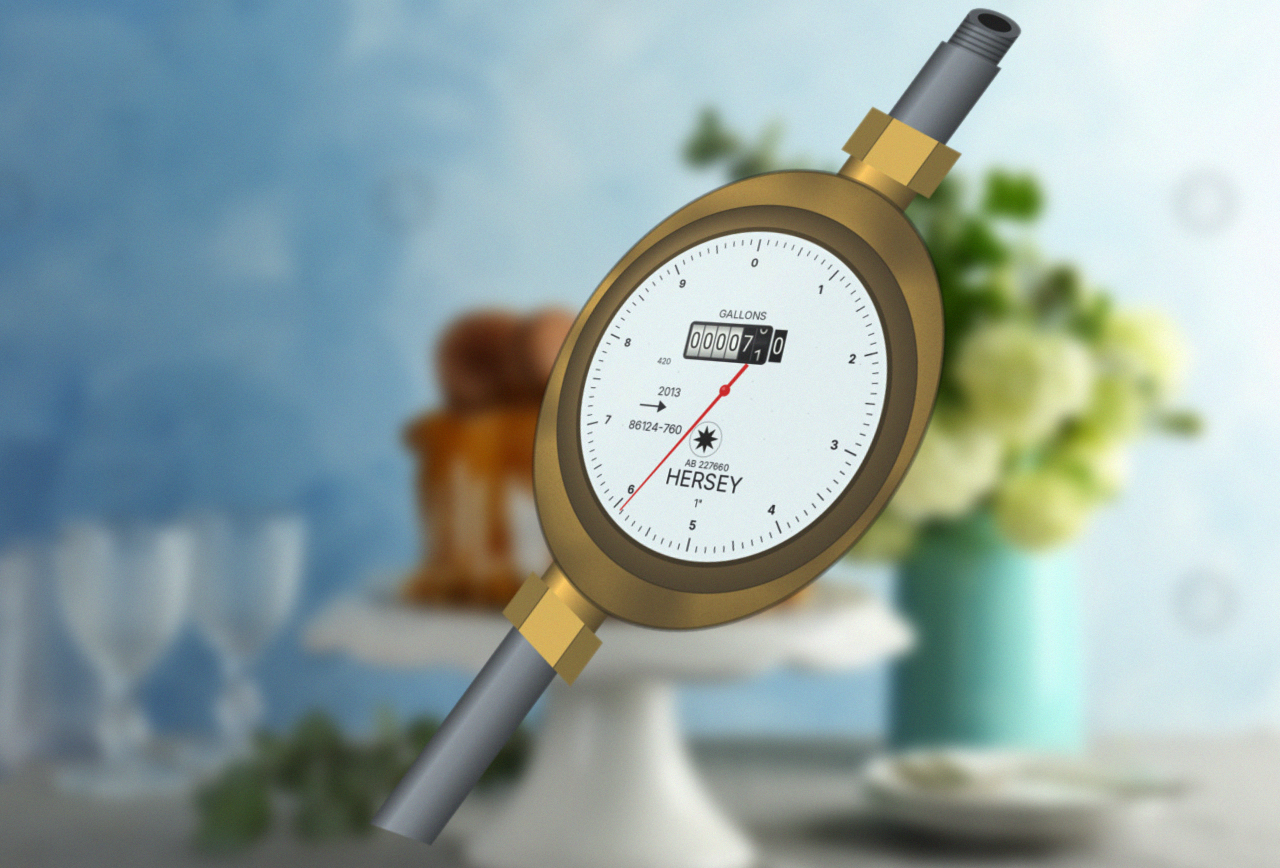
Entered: {"value": 705.9, "unit": "gal"}
